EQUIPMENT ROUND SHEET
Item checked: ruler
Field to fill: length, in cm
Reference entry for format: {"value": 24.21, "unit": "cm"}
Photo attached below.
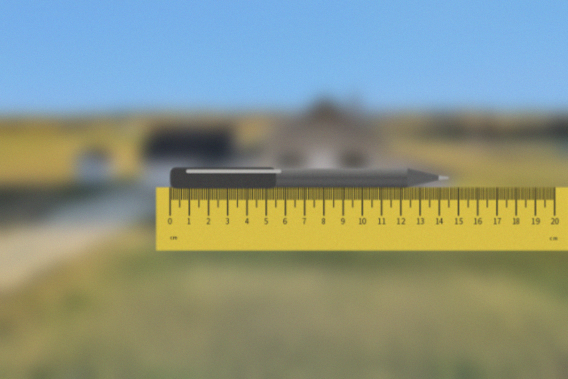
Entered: {"value": 14.5, "unit": "cm"}
